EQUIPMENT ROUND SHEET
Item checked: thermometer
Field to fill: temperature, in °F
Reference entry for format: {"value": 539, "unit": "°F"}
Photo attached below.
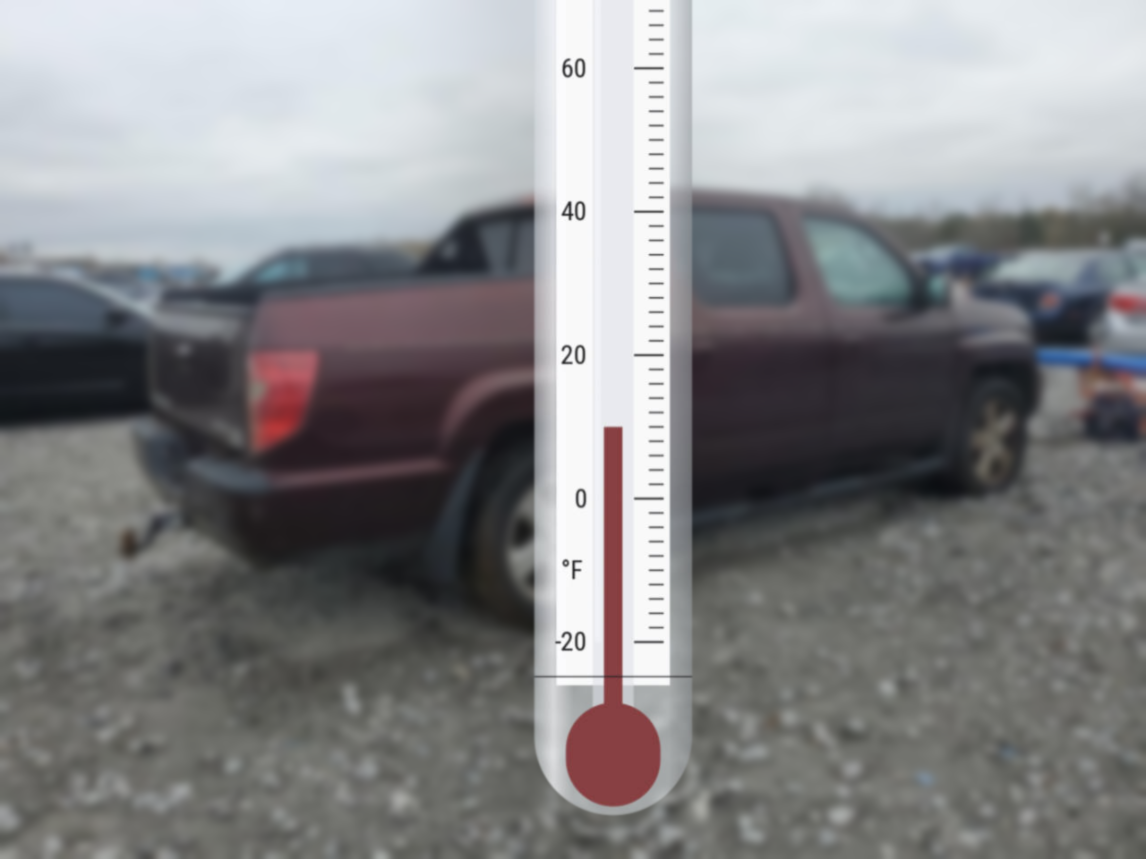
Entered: {"value": 10, "unit": "°F"}
